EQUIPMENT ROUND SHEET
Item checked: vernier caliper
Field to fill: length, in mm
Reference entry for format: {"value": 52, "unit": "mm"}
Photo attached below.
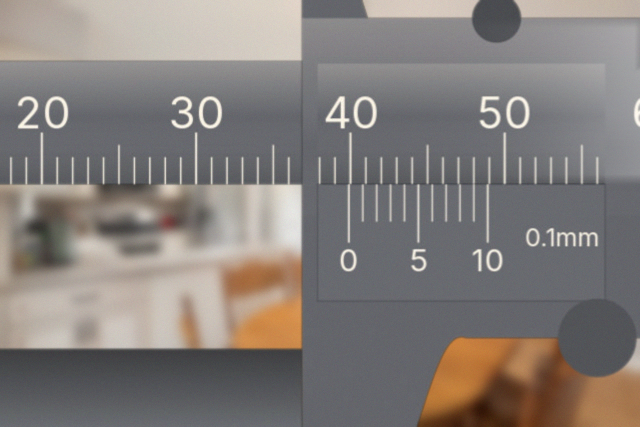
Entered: {"value": 39.9, "unit": "mm"}
